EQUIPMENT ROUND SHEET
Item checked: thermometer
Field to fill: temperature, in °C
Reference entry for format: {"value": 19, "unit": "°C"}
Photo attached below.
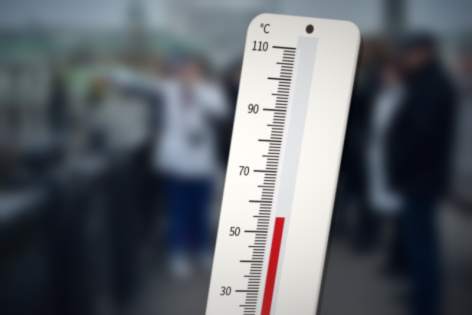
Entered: {"value": 55, "unit": "°C"}
